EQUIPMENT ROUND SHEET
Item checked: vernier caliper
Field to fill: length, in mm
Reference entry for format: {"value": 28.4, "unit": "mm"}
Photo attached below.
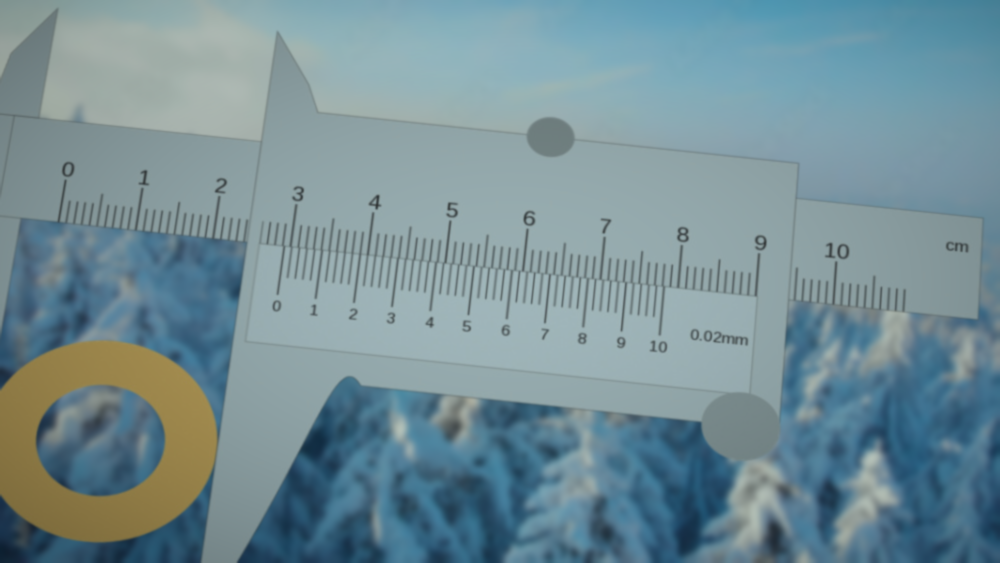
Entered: {"value": 29.2, "unit": "mm"}
